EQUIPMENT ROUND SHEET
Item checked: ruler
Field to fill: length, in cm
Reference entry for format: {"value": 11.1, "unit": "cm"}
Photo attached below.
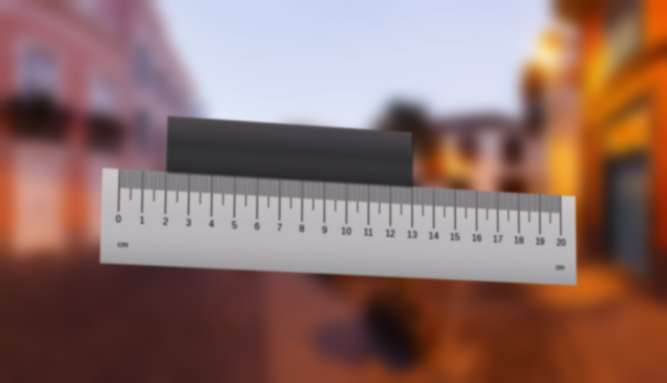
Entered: {"value": 11, "unit": "cm"}
